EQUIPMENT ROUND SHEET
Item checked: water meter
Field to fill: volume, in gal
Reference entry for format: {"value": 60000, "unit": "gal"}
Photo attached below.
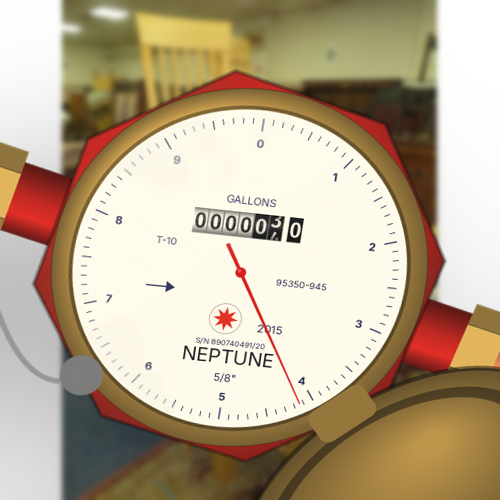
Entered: {"value": 34.1, "unit": "gal"}
